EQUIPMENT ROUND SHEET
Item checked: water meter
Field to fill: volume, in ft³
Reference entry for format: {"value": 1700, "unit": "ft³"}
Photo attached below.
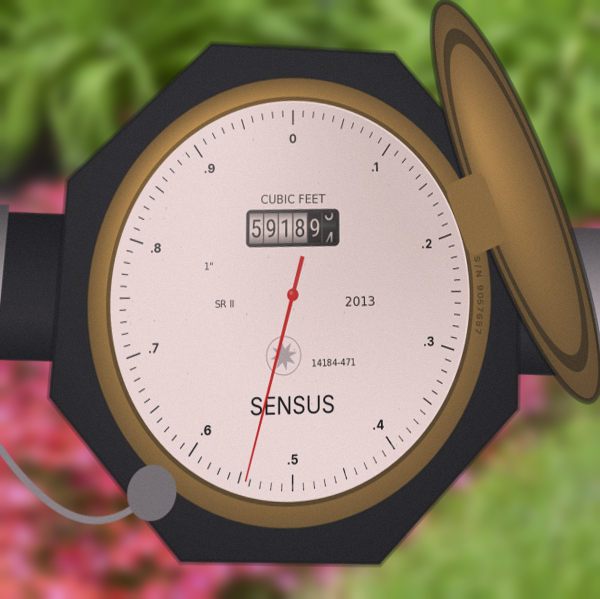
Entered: {"value": 591893.54, "unit": "ft³"}
